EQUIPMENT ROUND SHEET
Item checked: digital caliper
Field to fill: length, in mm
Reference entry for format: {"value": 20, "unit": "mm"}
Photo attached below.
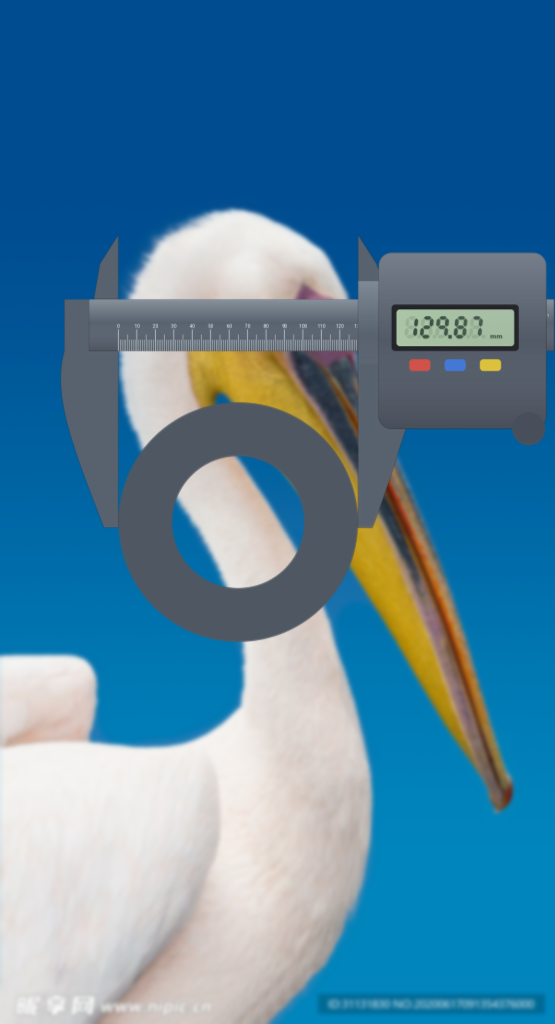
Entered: {"value": 129.87, "unit": "mm"}
